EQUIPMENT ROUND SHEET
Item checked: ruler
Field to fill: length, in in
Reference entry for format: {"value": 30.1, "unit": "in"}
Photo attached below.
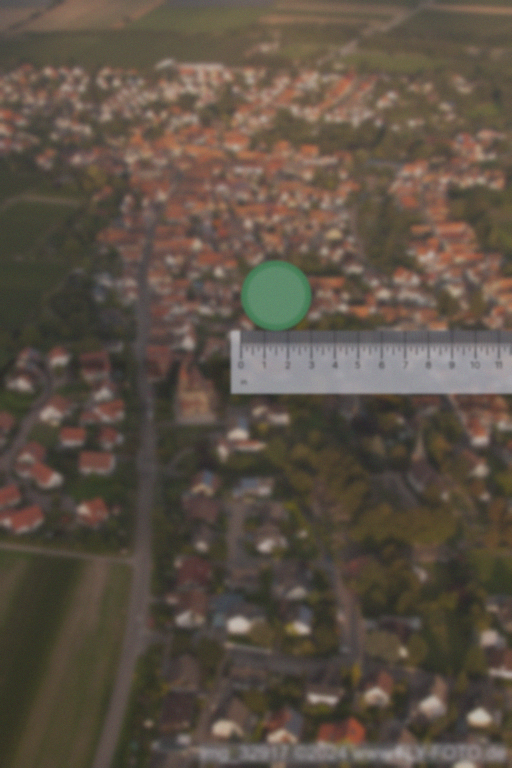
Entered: {"value": 3, "unit": "in"}
